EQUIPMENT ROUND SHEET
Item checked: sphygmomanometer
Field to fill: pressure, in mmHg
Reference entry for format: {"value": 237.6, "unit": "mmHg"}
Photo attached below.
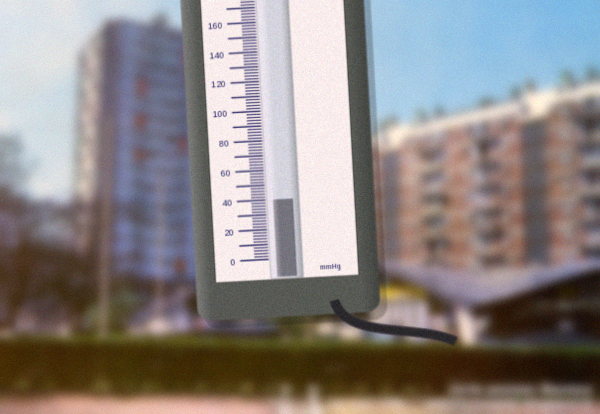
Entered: {"value": 40, "unit": "mmHg"}
